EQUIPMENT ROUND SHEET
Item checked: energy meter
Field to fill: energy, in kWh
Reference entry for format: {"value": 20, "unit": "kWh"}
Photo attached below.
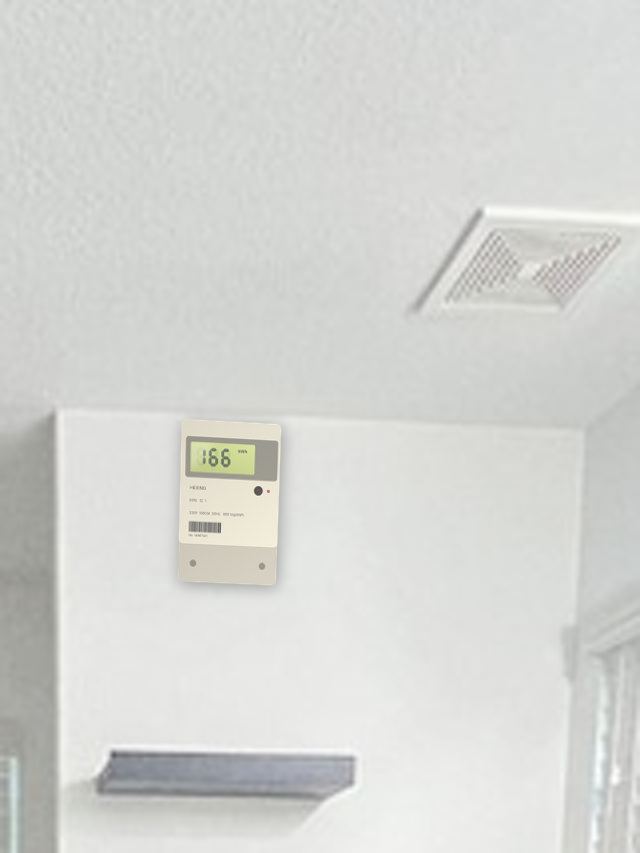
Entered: {"value": 166, "unit": "kWh"}
